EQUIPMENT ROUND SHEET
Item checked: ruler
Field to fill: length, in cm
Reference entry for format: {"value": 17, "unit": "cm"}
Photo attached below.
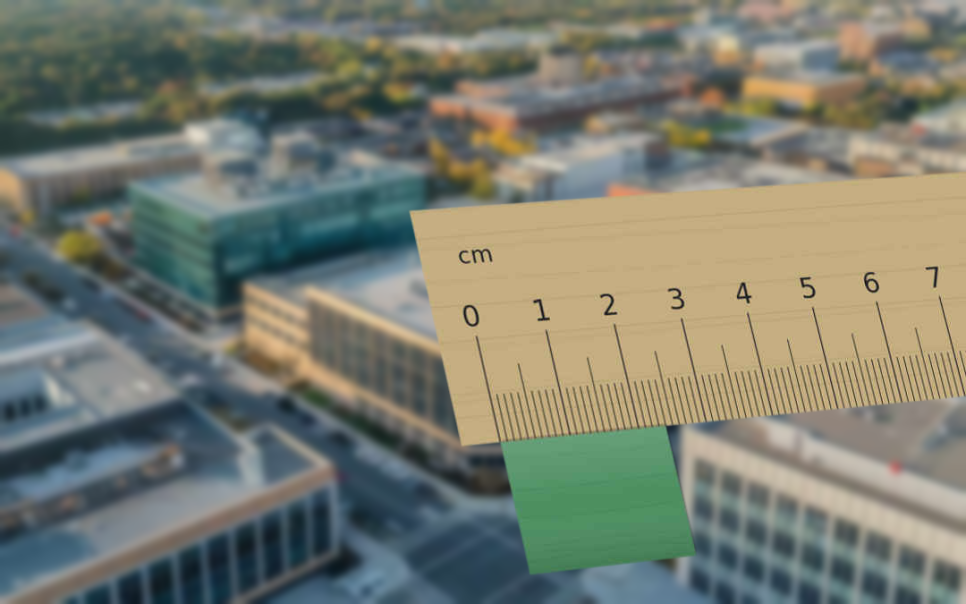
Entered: {"value": 2.4, "unit": "cm"}
